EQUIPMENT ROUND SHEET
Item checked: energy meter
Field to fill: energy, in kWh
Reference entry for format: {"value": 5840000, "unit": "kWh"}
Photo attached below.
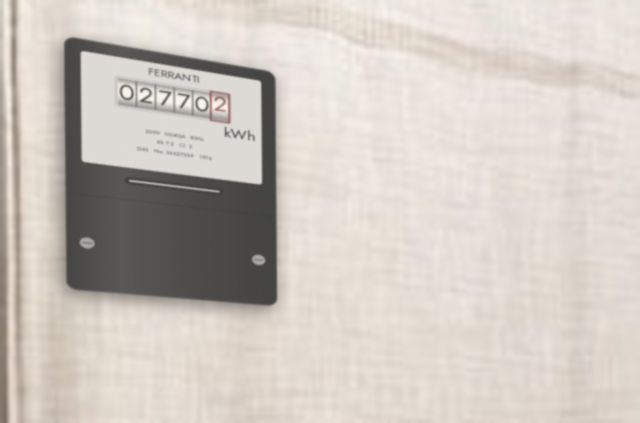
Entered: {"value": 2770.2, "unit": "kWh"}
